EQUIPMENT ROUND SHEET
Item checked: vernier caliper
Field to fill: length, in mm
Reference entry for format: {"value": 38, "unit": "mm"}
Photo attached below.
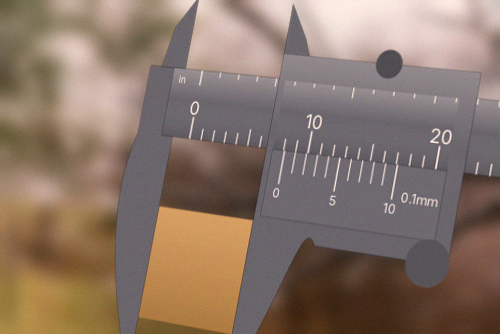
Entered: {"value": 8.1, "unit": "mm"}
